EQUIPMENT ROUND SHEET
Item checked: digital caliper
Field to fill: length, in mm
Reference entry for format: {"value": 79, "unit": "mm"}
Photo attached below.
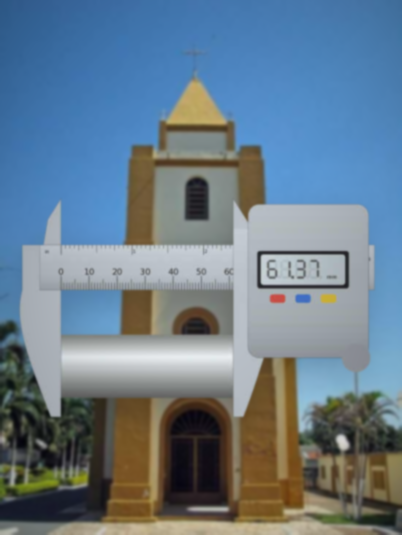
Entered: {"value": 61.37, "unit": "mm"}
